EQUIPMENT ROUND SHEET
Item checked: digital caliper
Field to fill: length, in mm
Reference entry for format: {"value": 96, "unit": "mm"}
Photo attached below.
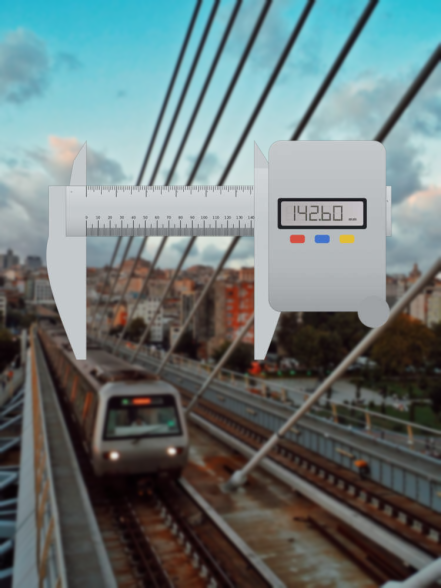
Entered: {"value": 142.60, "unit": "mm"}
